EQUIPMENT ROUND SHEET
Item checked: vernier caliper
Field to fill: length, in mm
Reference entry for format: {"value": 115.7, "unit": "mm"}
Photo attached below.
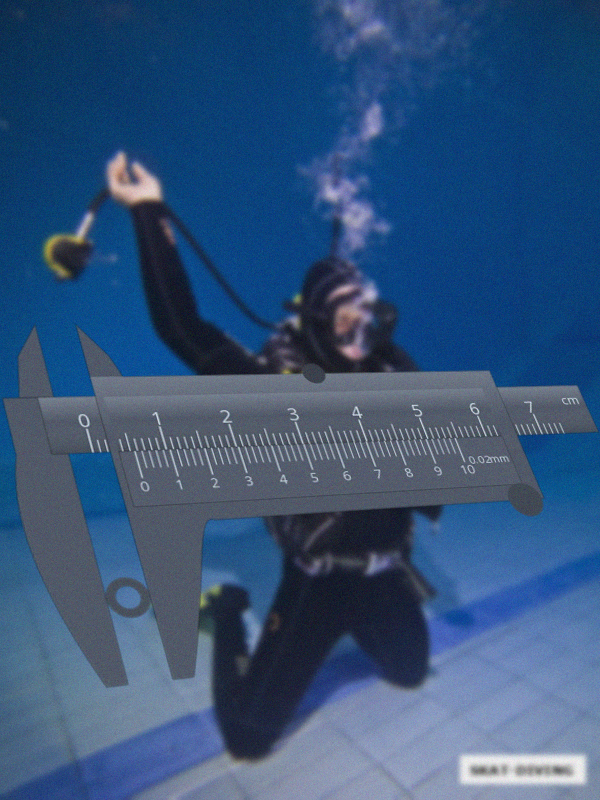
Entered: {"value": 5.6, "unit": "mm"}
